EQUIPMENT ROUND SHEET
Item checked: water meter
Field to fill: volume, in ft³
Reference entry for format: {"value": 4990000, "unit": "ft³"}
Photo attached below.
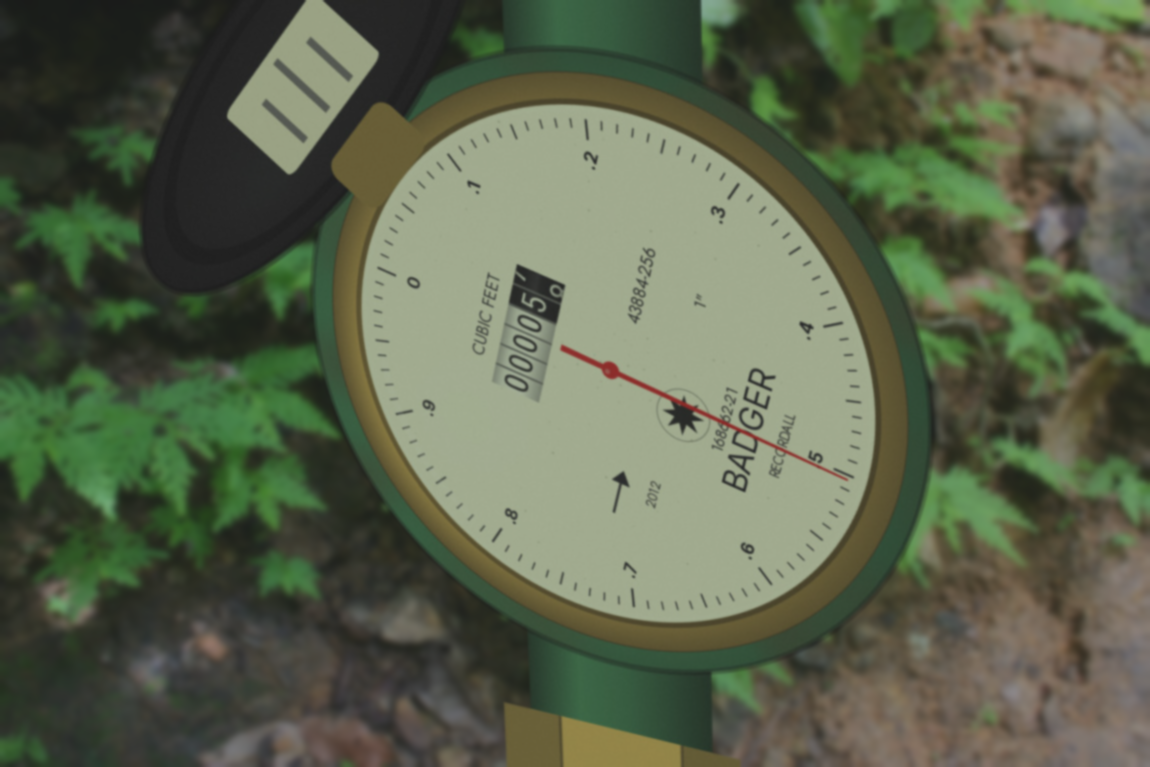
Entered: {"value": 57.50, "unit": "ft³"}
